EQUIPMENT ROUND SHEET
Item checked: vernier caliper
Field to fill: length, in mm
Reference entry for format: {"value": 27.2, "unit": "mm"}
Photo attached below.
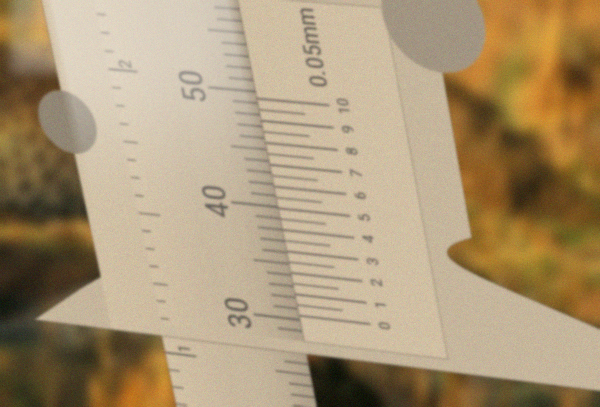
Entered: {"value": 30.4, "unit": "mm"}
